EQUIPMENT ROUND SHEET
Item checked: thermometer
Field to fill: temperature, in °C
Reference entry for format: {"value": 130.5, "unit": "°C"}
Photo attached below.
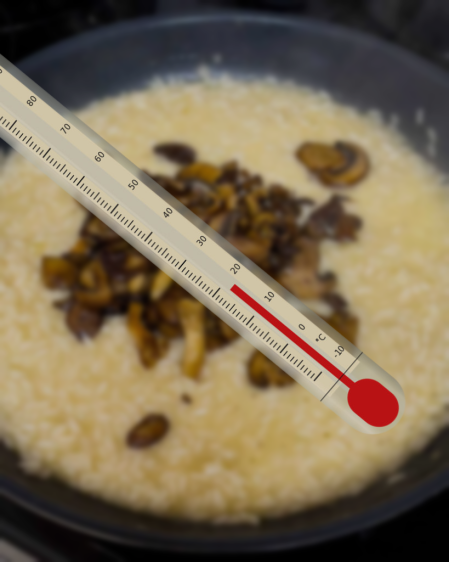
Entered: {"value": 18, "unit": "°C"}
